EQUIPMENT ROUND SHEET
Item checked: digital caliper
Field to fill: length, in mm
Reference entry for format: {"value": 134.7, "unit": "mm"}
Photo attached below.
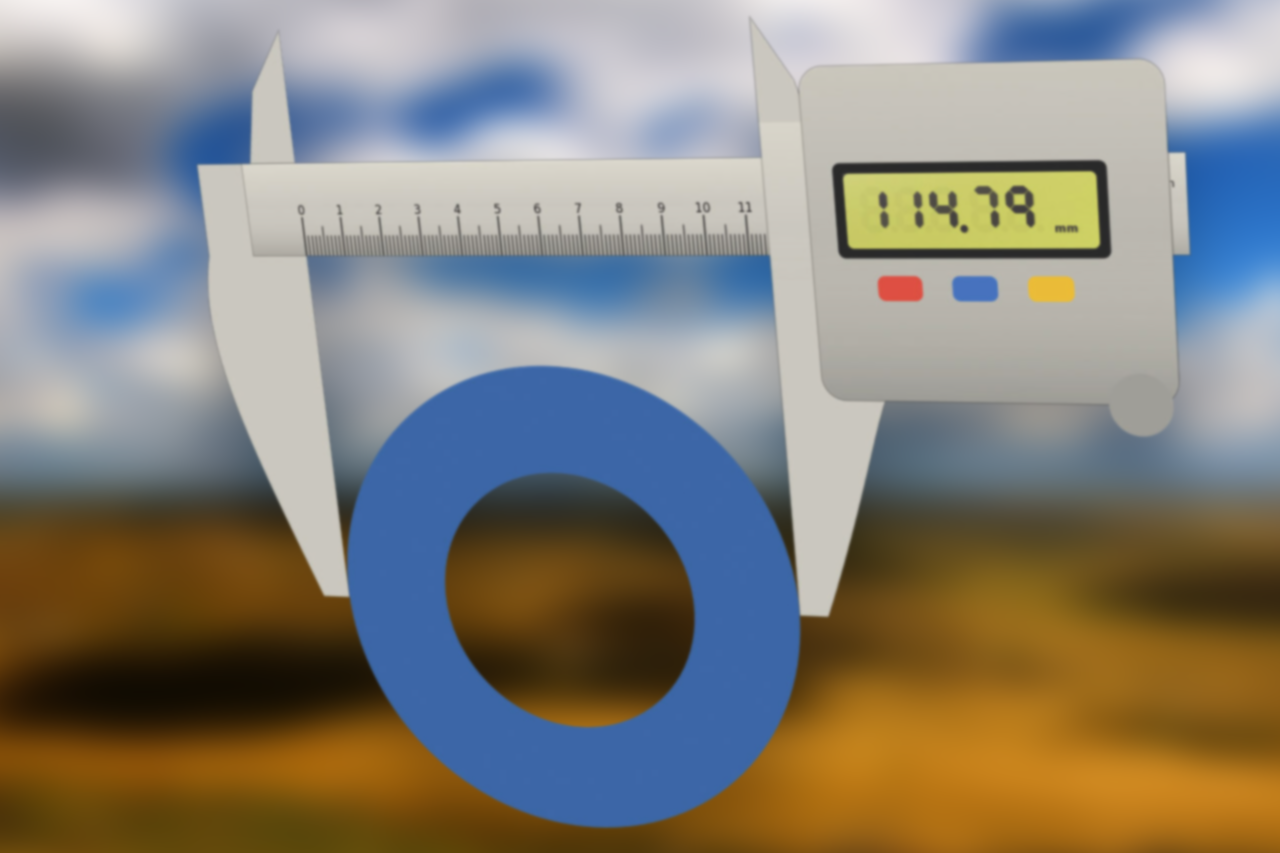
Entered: {"value": 114.79, "unit": "mm"}
